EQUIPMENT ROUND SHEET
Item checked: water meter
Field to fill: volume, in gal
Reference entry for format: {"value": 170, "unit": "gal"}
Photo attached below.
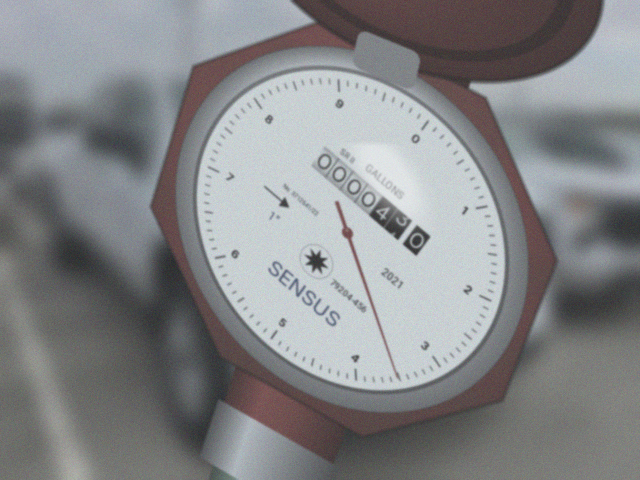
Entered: {"value": 433.5, "unit": "gal"}
